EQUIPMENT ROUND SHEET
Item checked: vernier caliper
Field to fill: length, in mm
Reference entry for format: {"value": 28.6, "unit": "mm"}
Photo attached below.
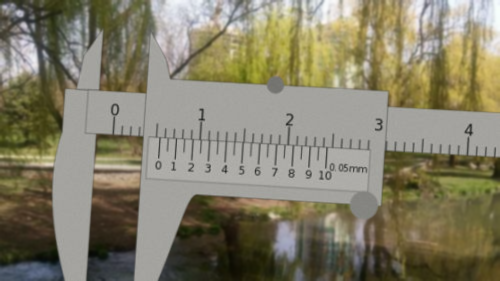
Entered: {"value": 5.4, "unit": "mm"}
